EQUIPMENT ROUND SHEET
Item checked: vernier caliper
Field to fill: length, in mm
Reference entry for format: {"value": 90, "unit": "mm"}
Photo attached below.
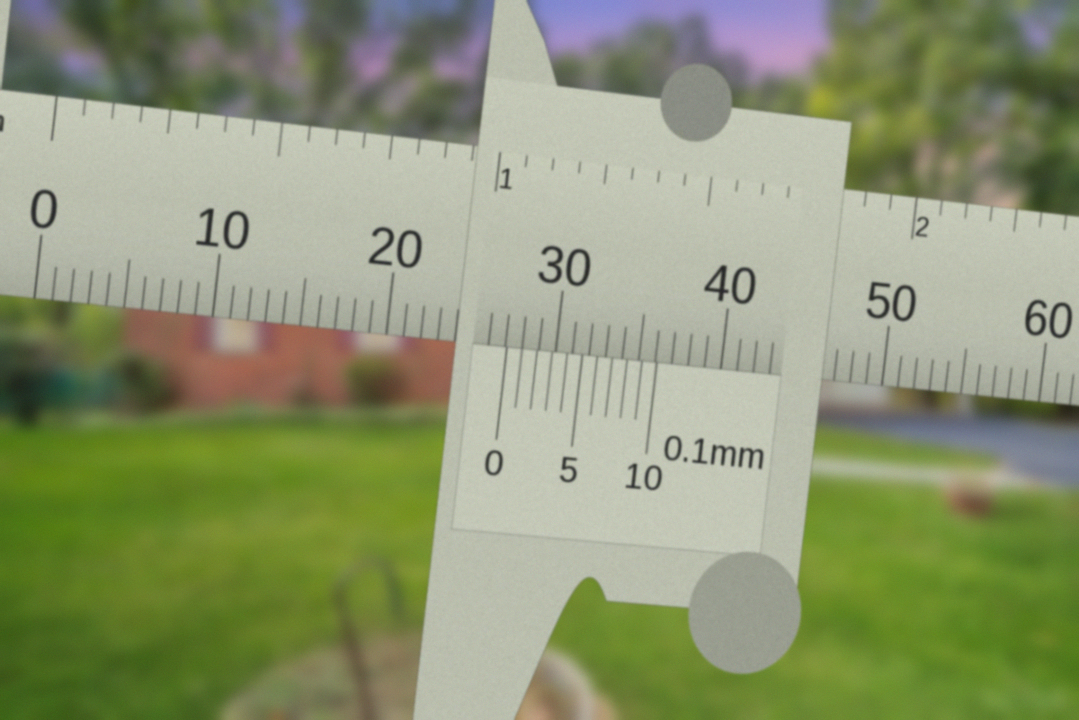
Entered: {"value": 27.1, "unit": "mm"}
